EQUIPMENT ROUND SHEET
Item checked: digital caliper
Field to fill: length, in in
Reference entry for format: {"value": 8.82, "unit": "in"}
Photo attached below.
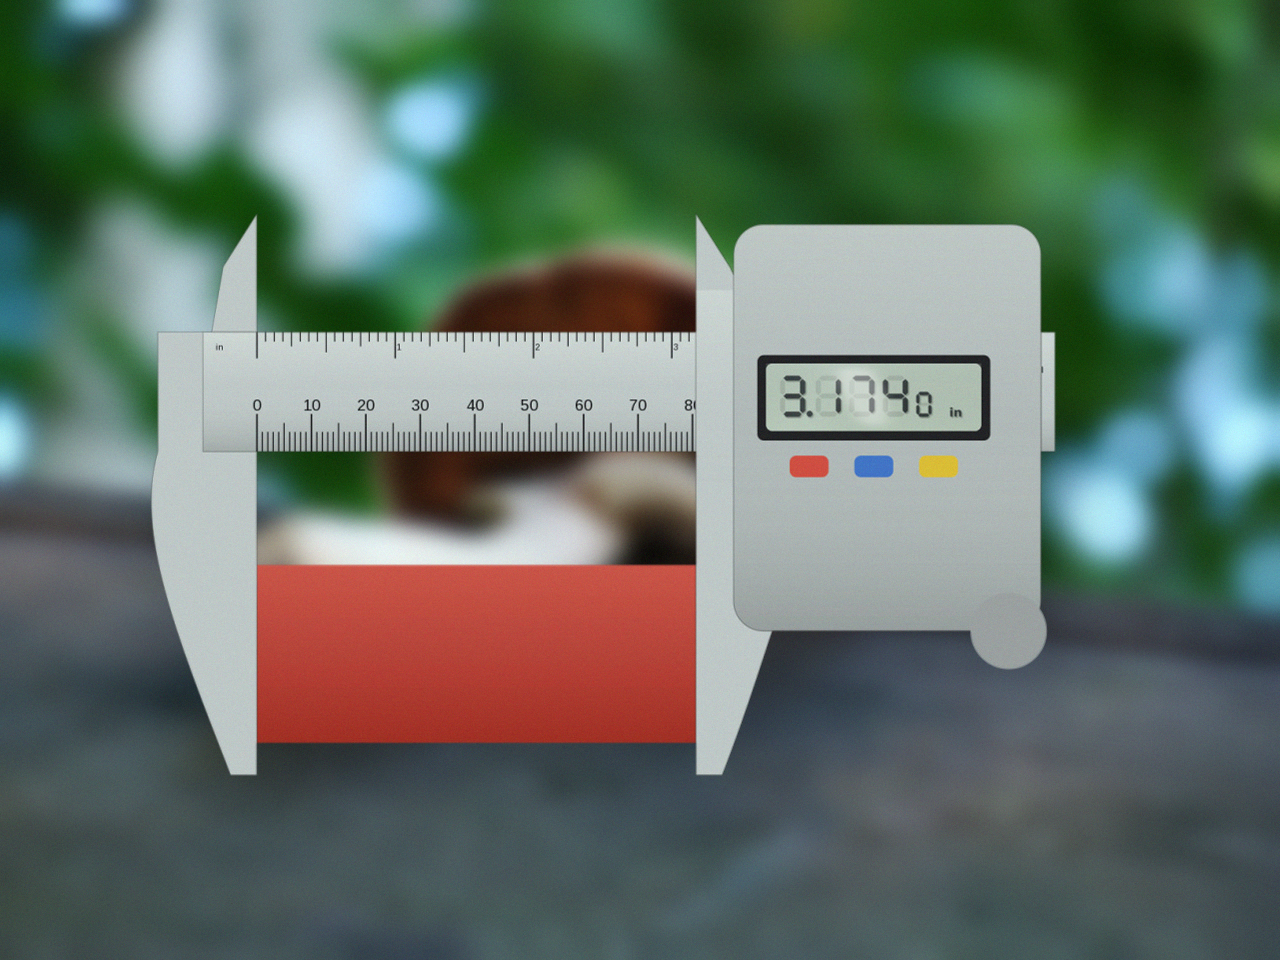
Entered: {"value": 3.1740, "unit": "in"}
